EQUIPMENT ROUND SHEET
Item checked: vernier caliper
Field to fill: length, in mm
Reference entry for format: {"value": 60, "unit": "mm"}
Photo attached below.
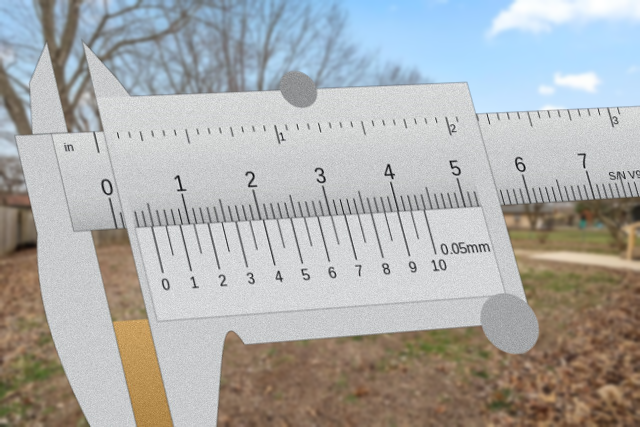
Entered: {"value": 4.8, "unit": "mm"}
